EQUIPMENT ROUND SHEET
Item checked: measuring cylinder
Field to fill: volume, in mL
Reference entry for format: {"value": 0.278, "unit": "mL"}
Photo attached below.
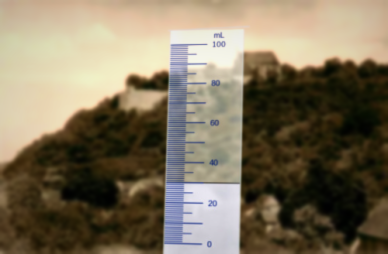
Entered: {"value": 30, "unit": "mL"}
